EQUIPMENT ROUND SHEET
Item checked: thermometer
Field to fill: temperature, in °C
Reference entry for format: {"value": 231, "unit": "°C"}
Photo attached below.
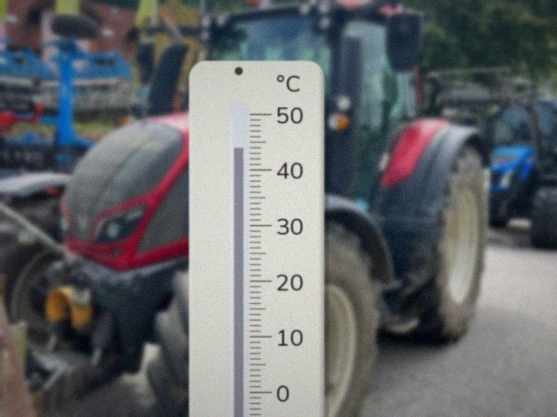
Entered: {"value": 44, "unit": "°C"}
